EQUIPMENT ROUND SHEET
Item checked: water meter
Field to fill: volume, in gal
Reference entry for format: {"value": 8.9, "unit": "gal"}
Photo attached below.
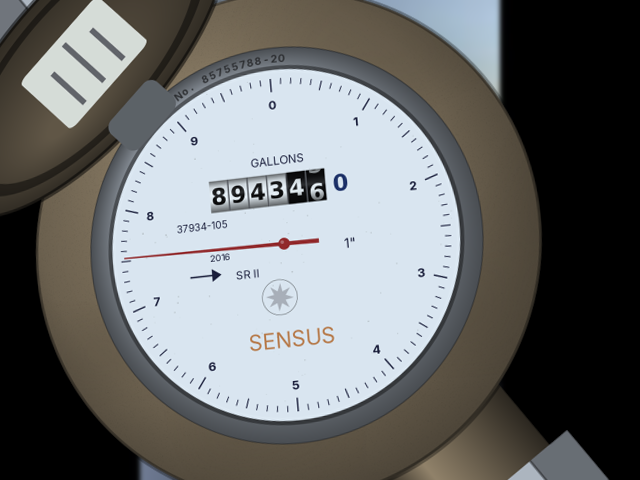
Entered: {"value": 8943457.5, "unit": "gal"}
